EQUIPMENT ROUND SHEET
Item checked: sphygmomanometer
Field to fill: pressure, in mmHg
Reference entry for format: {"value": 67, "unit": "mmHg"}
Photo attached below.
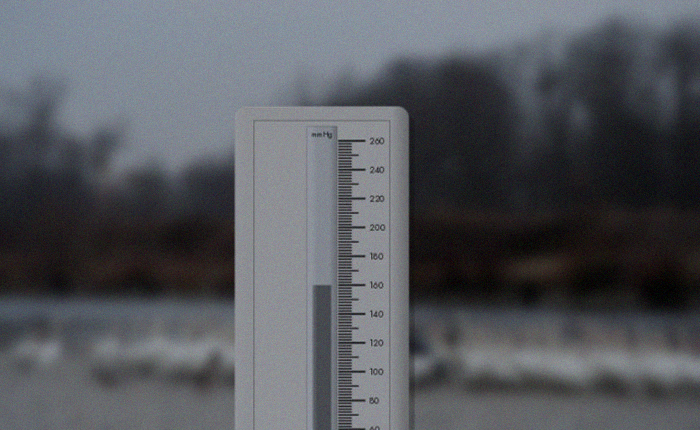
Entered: {"value": 160, "unit": "mmHg"}
